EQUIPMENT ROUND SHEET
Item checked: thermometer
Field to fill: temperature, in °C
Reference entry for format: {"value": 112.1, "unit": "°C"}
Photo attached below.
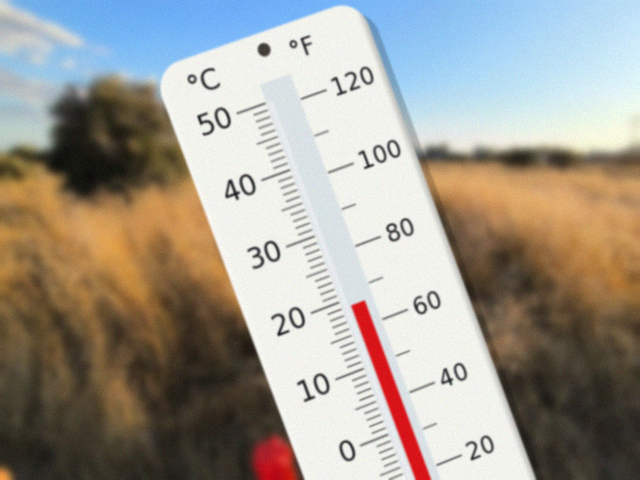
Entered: {"value": 19, "unit": "°C"}
